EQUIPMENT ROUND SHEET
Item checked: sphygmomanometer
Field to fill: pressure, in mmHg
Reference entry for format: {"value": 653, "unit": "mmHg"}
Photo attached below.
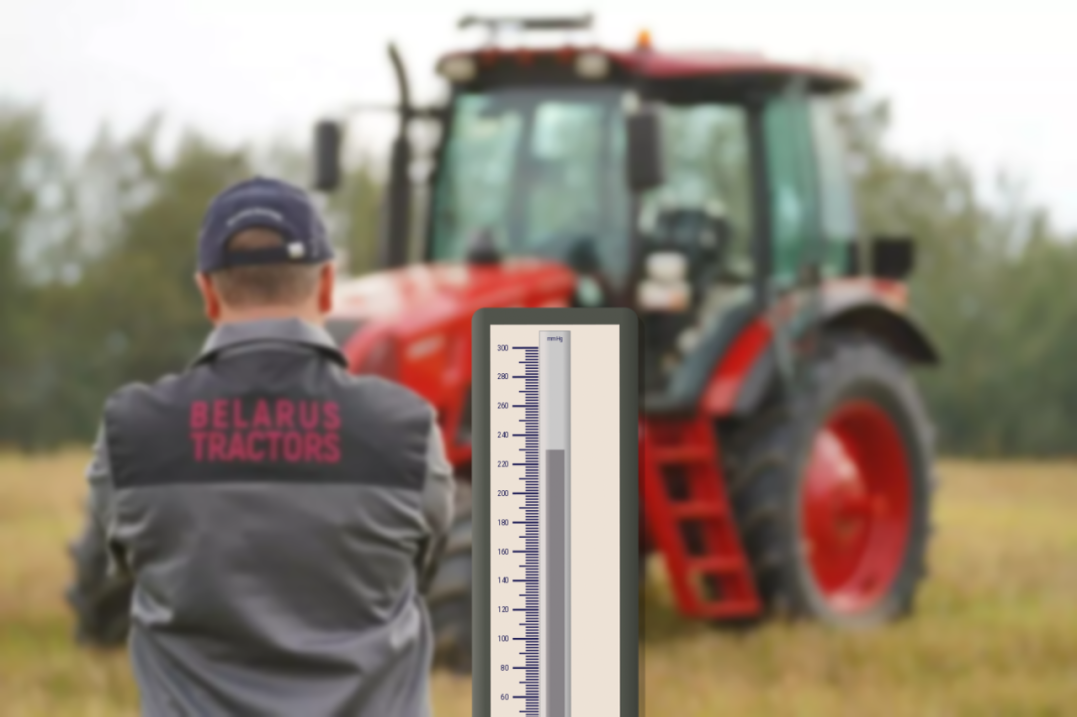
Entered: {"value": 230, "unit": "mmHg"}
